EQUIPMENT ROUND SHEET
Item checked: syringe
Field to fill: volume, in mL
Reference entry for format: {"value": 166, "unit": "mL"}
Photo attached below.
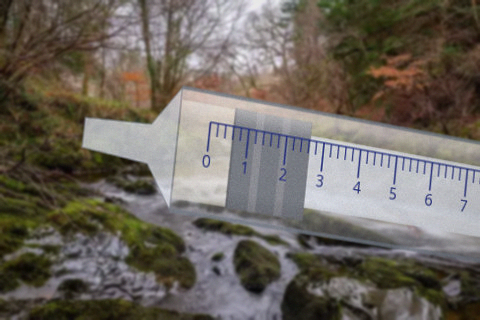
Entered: {"value": 0.6, "unit": "mL"}
